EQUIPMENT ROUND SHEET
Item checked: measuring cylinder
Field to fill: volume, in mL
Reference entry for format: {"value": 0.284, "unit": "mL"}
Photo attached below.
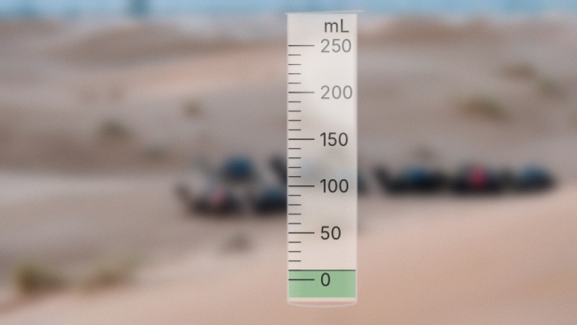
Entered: {"value": 10, "unit": "mL"}
